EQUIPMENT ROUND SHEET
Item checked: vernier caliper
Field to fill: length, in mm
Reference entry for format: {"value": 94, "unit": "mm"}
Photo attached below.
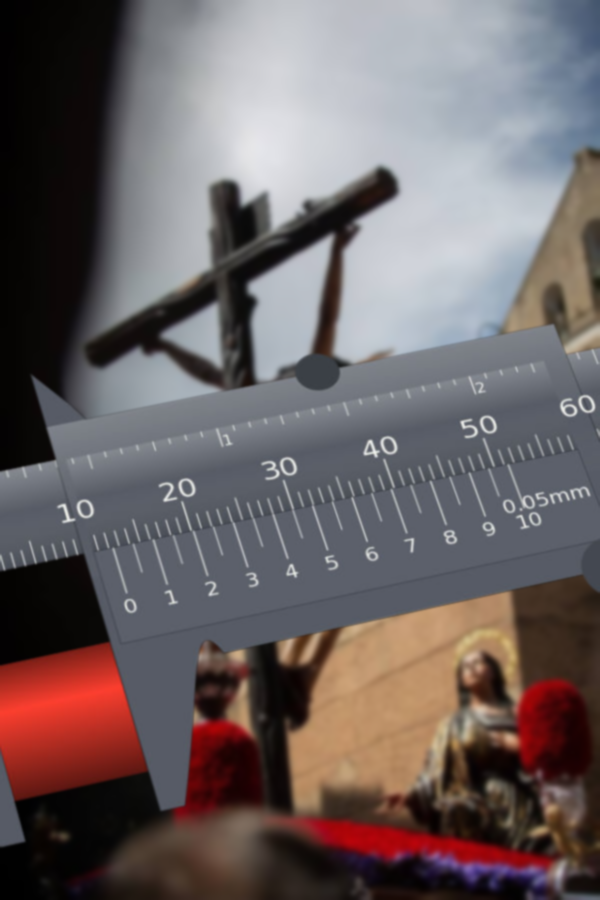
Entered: {"value": 12.4, "unit": "mm"}
